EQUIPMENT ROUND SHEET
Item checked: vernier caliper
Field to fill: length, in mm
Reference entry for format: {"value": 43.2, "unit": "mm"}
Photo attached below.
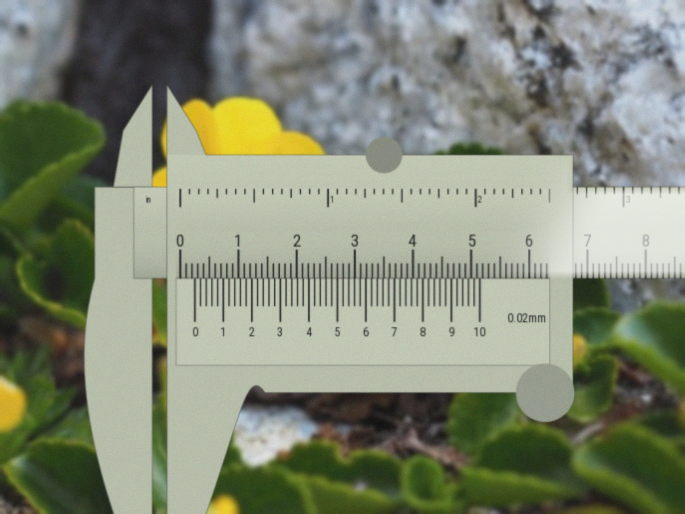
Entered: {"value": 2.5, "unit": "mm"}
